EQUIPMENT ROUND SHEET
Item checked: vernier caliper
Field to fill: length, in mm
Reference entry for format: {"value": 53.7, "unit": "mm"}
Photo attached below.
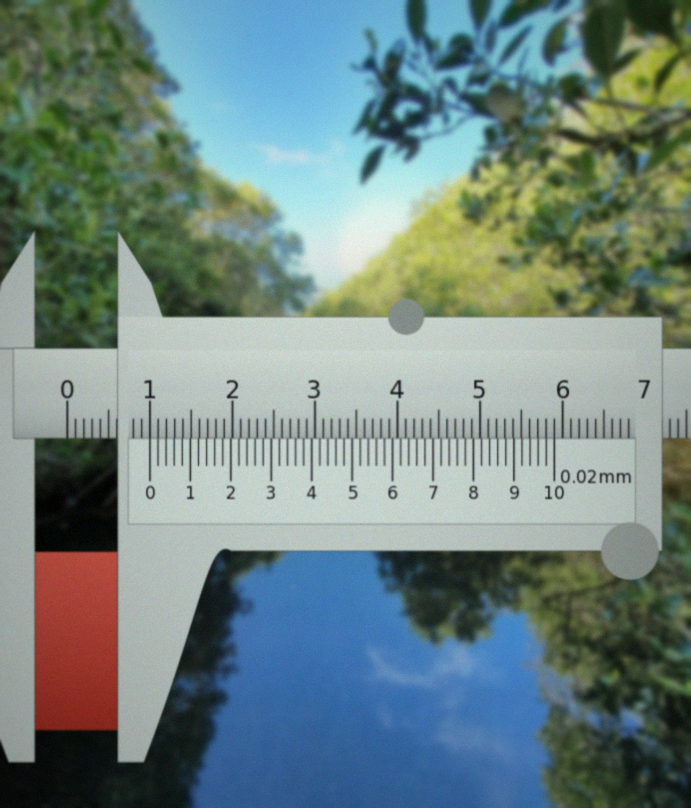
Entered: {"value": 10.0, "unit": "mm"}
